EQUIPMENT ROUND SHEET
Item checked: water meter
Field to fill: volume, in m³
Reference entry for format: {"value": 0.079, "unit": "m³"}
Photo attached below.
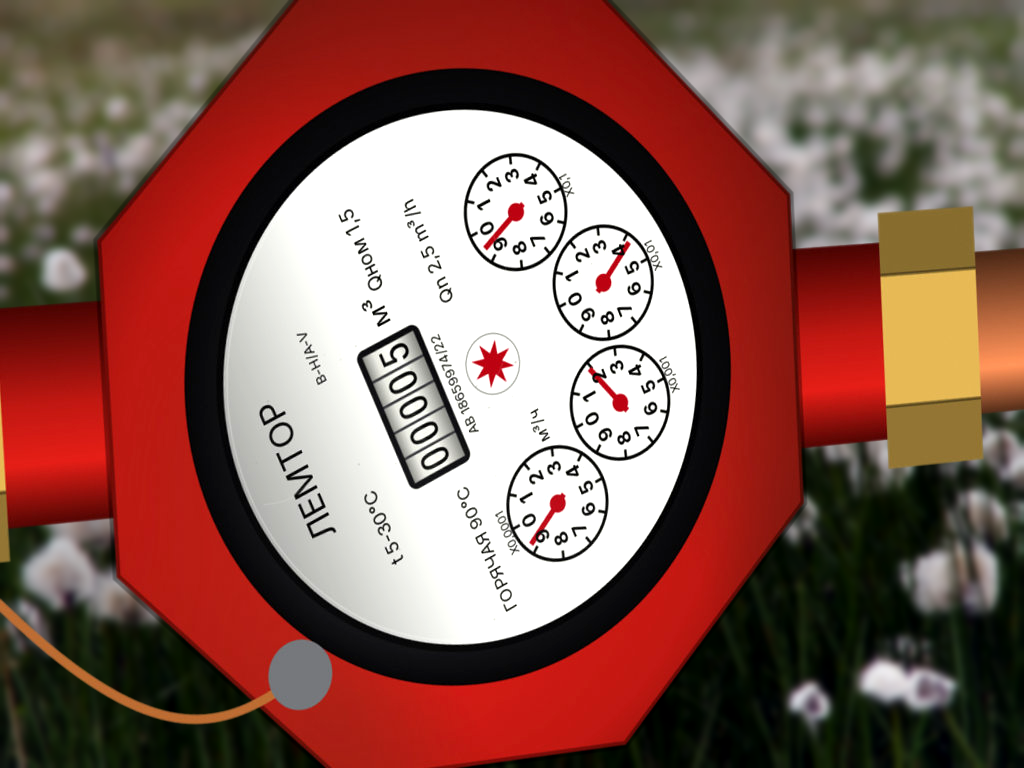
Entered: {"value": 4.9419, "unit": "m³"}
